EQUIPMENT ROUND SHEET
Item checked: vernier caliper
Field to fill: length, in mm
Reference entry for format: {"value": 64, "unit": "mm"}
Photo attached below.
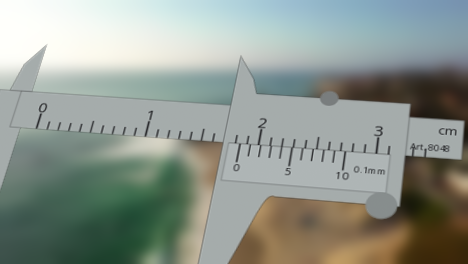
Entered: {"value": 18.4, "unit": "mm"}
